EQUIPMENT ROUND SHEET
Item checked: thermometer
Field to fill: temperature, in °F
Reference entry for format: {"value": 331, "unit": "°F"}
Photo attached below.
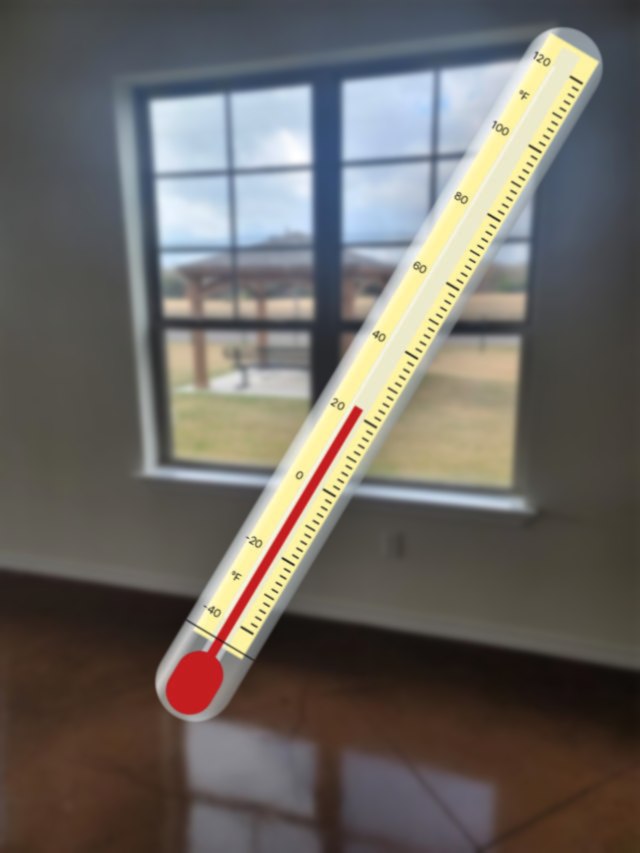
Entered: {"value": 22, "unit": "°F"}
